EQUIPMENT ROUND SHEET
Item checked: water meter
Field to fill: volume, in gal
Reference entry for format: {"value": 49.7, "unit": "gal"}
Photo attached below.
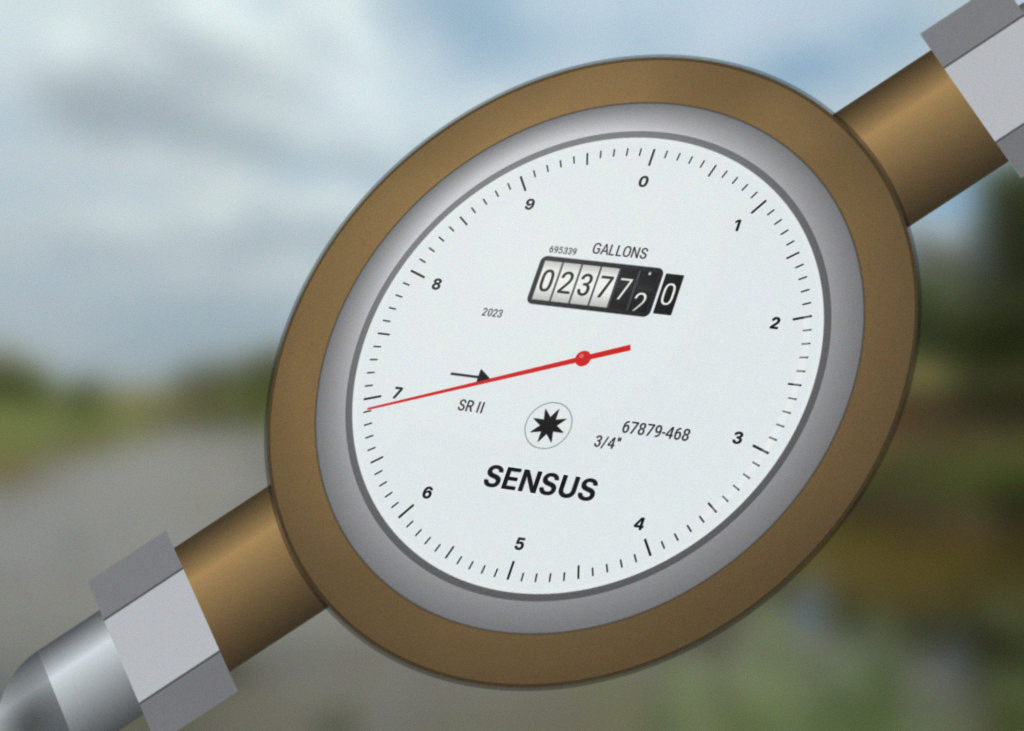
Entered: {"value": 237716.9, "unit": "gal"}
